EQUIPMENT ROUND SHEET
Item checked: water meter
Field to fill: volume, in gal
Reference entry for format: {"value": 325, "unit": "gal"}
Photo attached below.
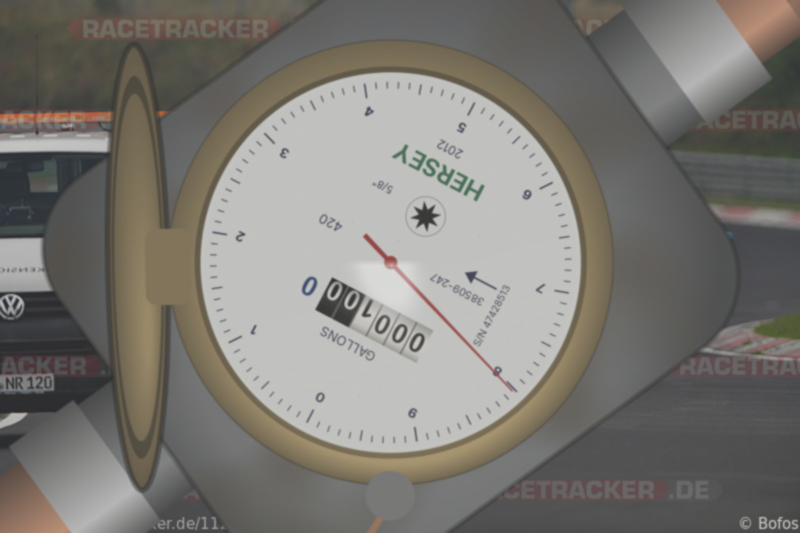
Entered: {"value": 998.0, "unit": "gal"}
